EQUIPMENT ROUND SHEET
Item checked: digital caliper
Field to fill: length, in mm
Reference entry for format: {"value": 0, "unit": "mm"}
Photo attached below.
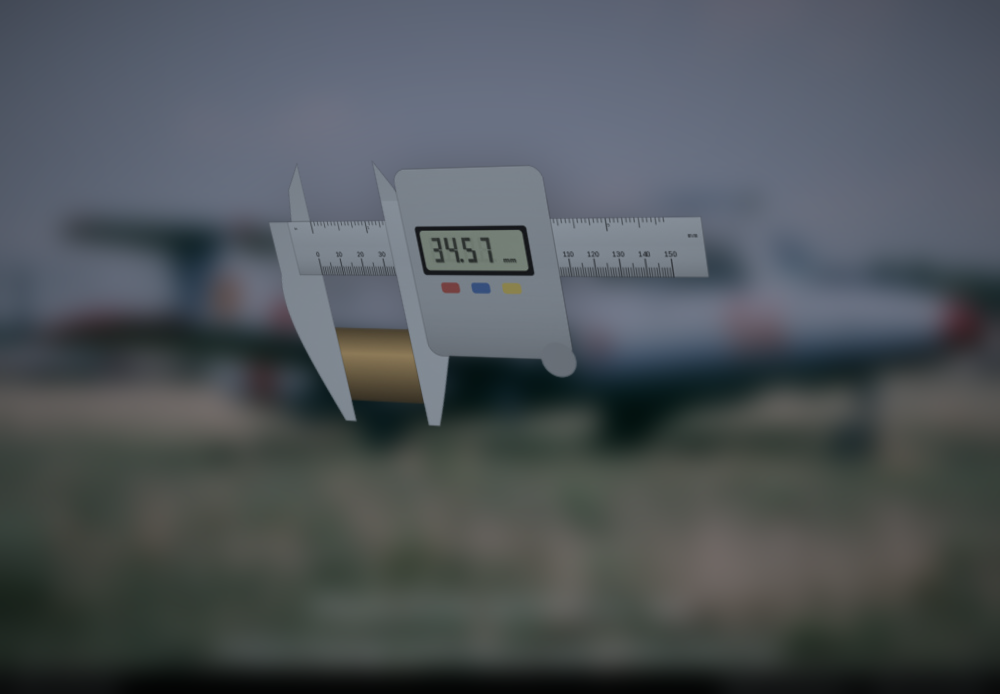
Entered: {"value": 34.57, "unit": "mm"}
